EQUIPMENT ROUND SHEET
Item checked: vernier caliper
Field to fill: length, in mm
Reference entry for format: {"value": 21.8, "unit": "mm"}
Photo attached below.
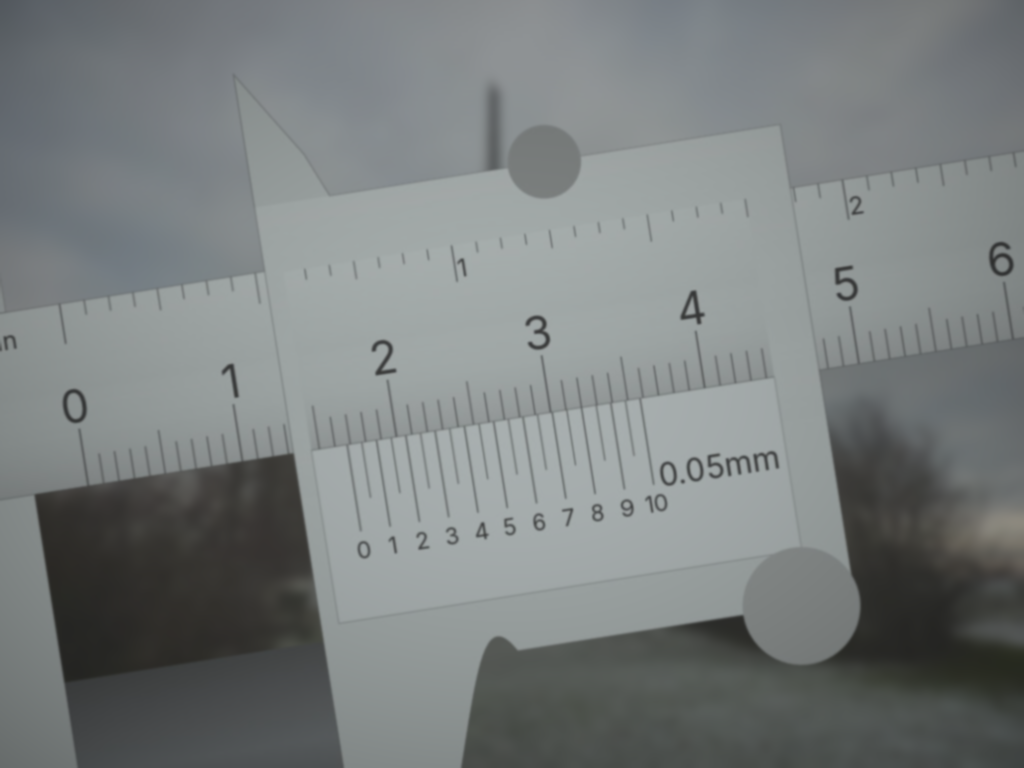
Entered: {"value": 16.8, "unit": "mm"}
